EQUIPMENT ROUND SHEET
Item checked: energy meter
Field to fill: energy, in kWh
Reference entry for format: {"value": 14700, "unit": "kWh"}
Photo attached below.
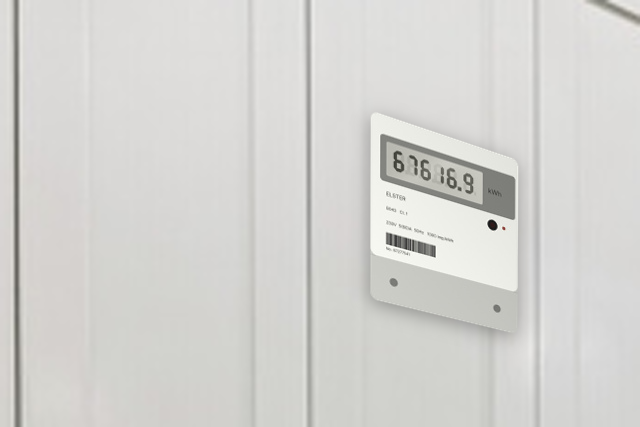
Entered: {"value": 67616.9, "unit": "kWh"}
